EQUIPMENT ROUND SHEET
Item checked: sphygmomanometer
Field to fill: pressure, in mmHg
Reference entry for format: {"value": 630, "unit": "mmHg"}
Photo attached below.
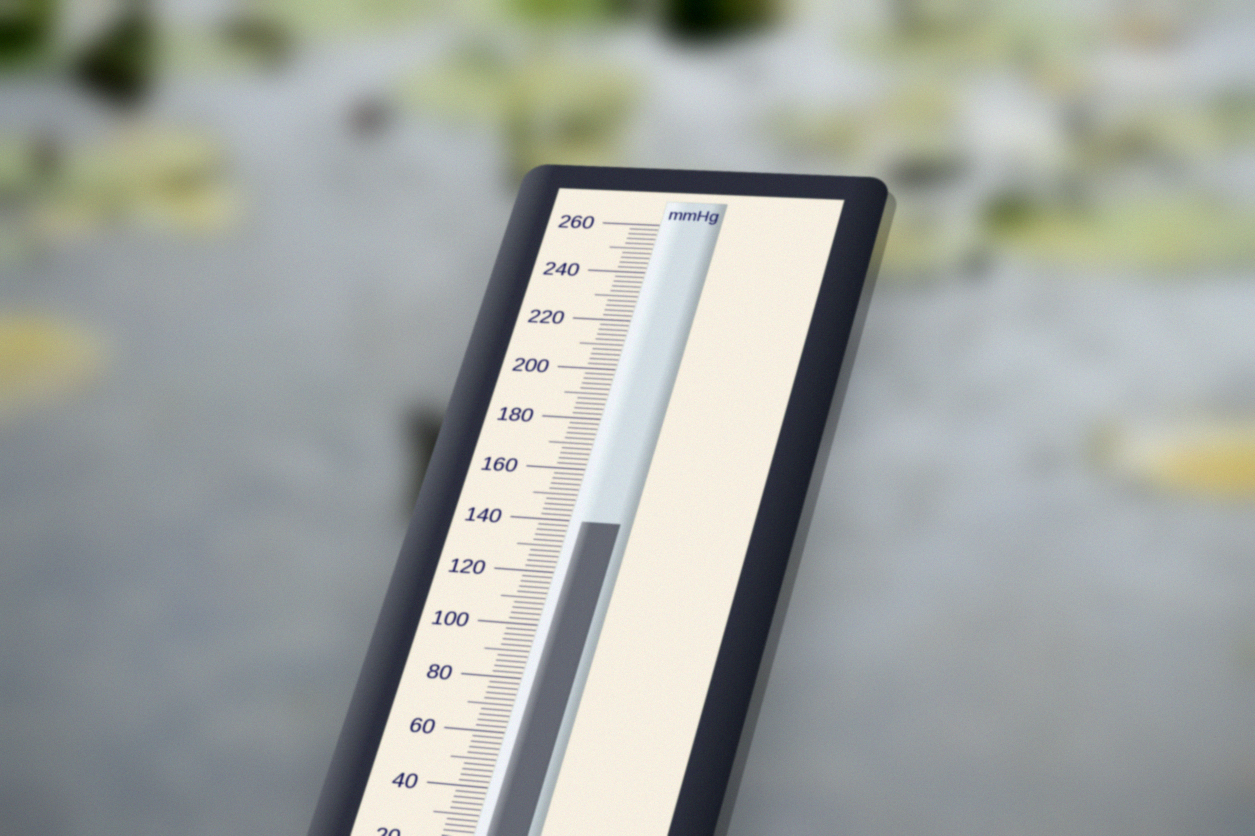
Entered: {"value": 140, "unit": "mmHg"}
